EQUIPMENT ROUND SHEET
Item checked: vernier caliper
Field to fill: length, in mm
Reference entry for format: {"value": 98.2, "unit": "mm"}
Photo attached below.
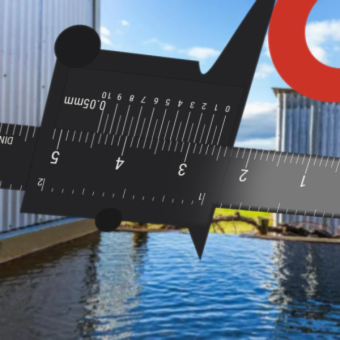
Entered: {"value": 25.6, "unit": "mm"}
